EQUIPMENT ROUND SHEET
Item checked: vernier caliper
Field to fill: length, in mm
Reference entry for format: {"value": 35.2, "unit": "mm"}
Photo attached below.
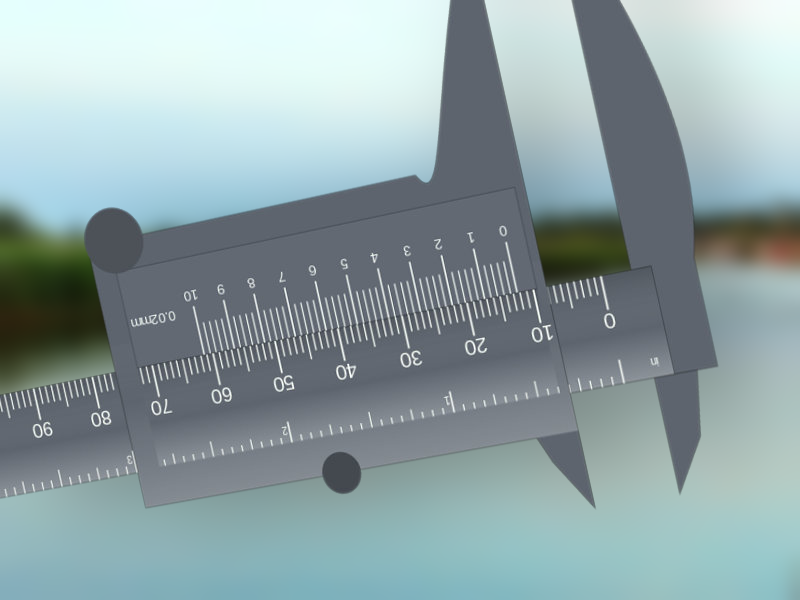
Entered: {"value": 12.4, "unit": "mm"}
